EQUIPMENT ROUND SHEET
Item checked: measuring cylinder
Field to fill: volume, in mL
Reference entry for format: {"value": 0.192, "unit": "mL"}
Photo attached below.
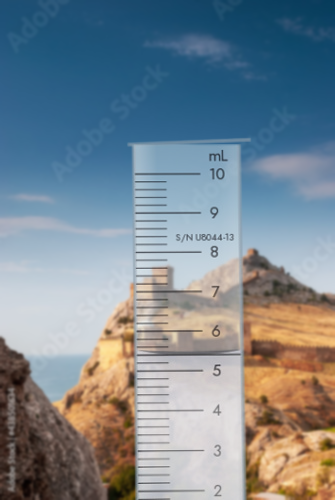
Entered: {"value": 5.4, "unit": "mL"}
